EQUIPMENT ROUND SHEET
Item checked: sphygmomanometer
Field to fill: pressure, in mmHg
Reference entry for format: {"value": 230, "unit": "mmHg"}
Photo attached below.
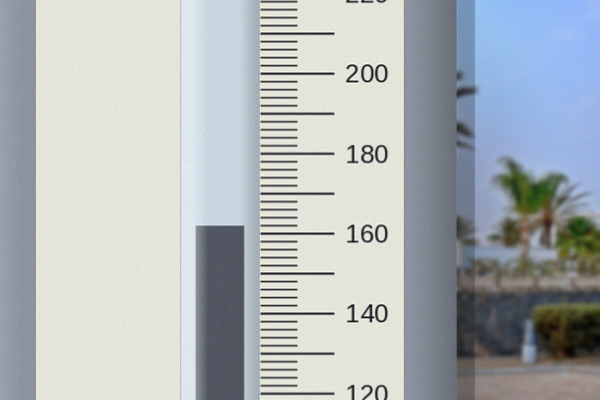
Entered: {"value": 162, "unit": "mmHg"}
